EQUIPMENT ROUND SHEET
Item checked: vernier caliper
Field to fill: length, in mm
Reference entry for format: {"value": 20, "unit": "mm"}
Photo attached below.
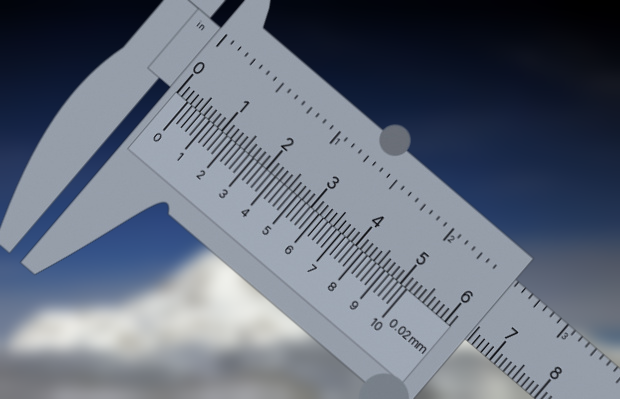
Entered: {"value": 2.4, "unit": "mm"}
